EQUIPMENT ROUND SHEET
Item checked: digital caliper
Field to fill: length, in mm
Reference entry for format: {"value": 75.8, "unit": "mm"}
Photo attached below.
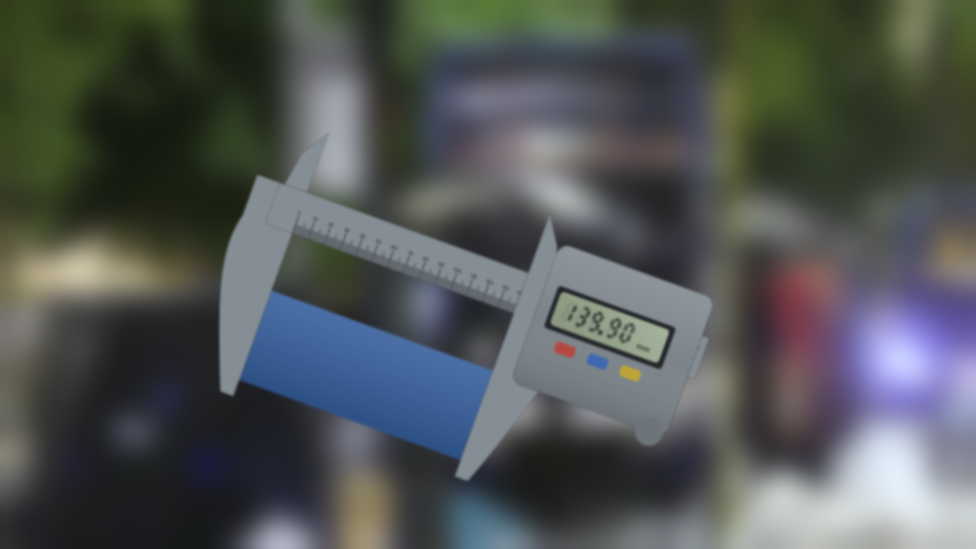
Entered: {"value": 139.90, "unit": "mm"}
